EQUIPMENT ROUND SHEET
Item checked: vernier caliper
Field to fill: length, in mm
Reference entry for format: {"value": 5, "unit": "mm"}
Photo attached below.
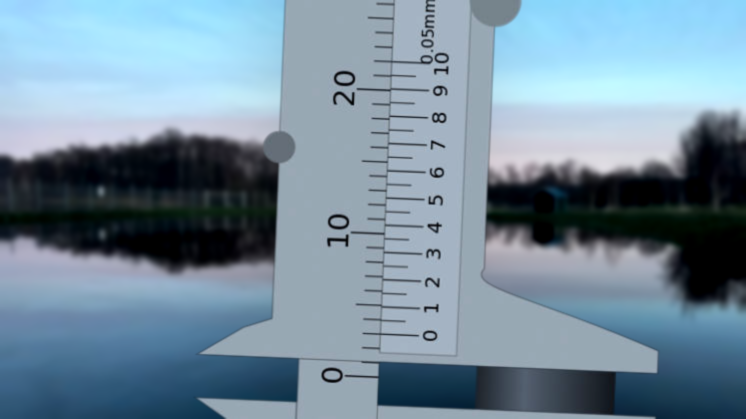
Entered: {"value": 3.0, "unit": "mm"}
